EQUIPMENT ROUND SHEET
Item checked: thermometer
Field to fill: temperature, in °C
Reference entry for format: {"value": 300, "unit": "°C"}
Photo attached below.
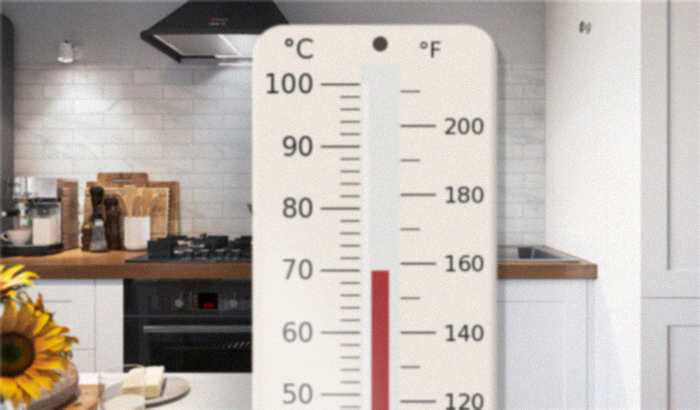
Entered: {"value": 70, "unit": "°C"}
